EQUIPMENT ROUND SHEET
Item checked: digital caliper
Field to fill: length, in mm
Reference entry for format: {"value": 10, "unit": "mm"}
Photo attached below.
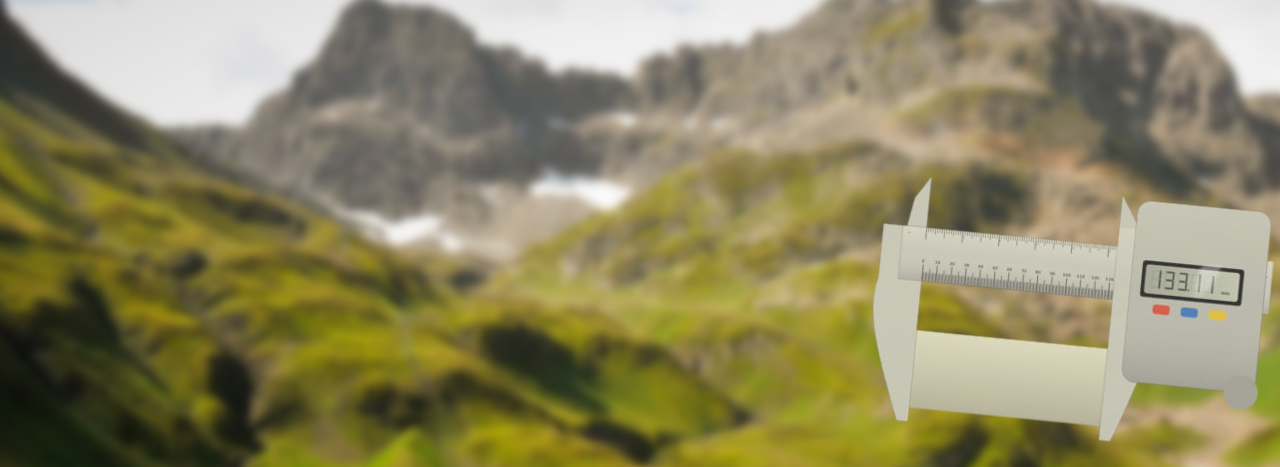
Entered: {"value": 133.11, "unit": "mm"}
